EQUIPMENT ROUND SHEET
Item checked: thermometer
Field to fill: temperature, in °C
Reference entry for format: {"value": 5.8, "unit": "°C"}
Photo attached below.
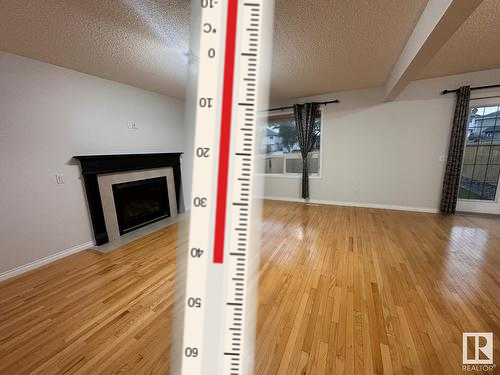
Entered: {"value": 42, "unit": "°C"}
